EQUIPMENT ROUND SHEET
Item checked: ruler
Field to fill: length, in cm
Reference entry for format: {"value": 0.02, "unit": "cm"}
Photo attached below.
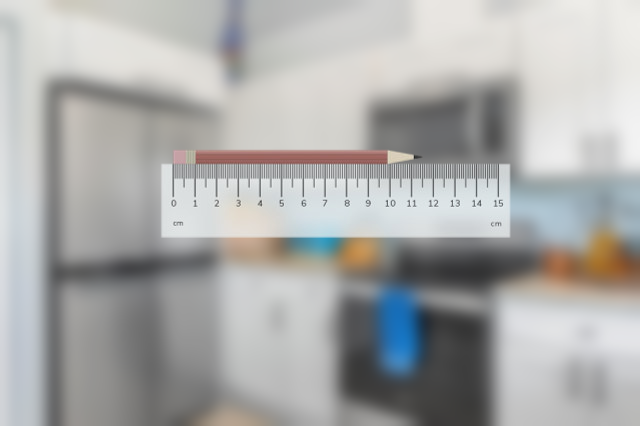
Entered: {"value": 11.5, "unit": "cm"}
